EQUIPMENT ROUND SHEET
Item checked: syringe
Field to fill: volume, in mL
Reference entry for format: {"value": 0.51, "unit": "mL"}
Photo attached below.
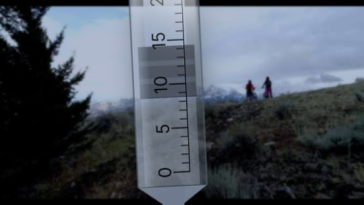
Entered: {"value": 8.5, "unit": "mL"}
